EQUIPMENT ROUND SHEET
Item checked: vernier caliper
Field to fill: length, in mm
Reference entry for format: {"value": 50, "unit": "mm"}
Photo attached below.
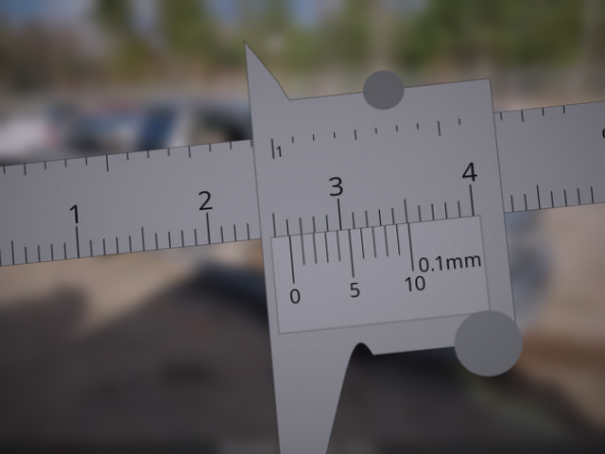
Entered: {"value": 26.1, "unit": "mm"}
